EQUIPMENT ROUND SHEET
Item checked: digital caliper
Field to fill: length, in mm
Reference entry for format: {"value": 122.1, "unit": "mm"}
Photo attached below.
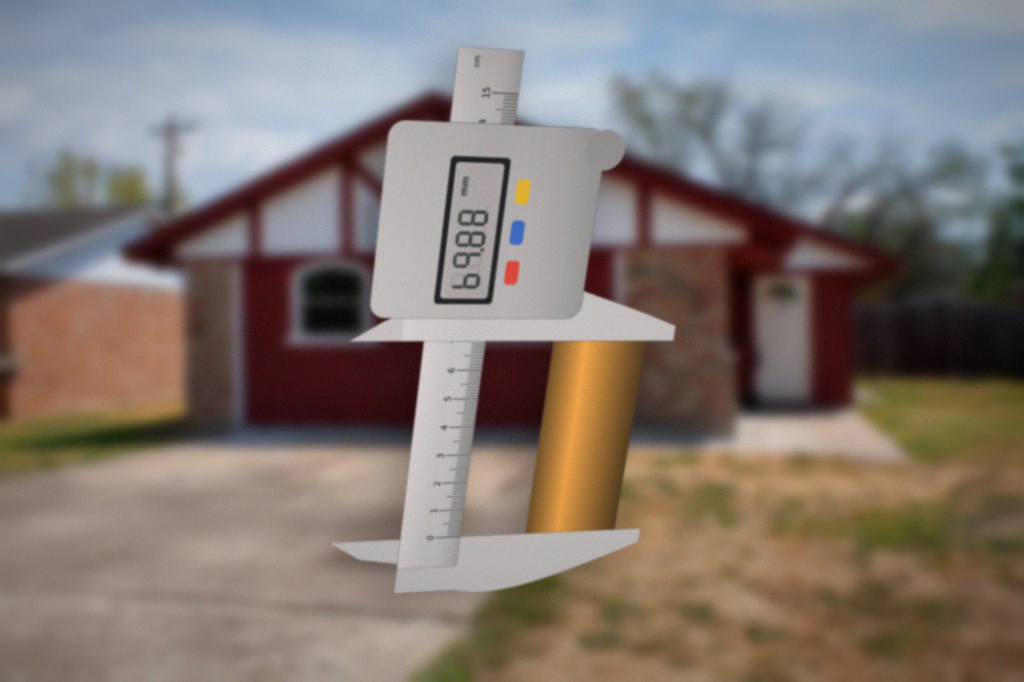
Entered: {"value": 69.88, "unit": "mm"}
